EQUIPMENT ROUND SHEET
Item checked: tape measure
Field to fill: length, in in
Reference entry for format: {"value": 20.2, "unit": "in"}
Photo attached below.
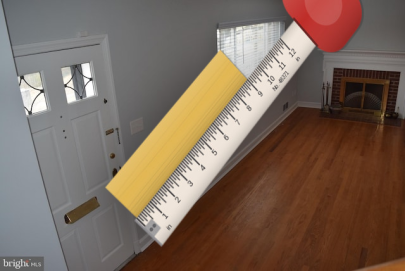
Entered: {"value": 9, "unit": "in"}
